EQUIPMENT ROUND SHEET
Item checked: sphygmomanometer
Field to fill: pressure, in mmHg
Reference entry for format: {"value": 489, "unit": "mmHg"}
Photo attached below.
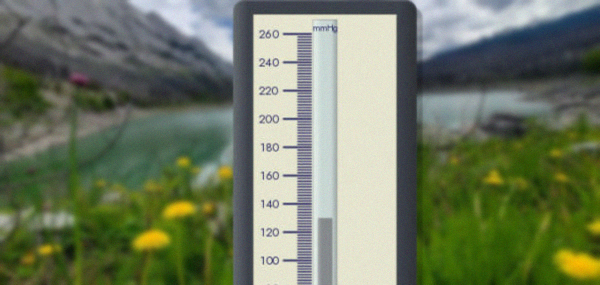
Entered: {"value": 130, "unit": "mmHg"}
